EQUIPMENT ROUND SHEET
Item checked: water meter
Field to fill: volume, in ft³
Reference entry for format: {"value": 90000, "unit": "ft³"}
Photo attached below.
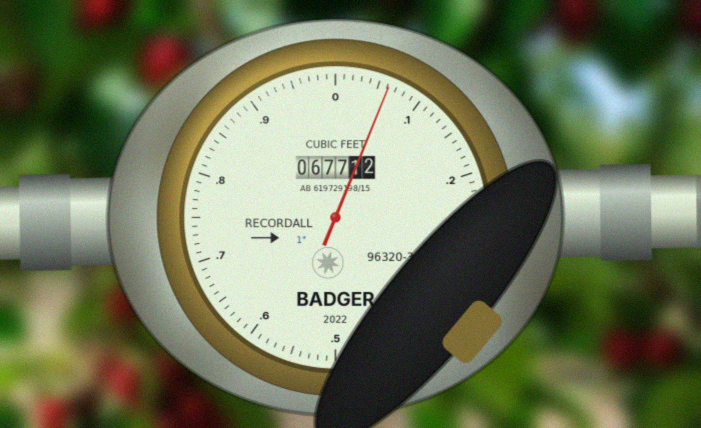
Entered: {"value": 67712.06, "unit": "ft³"}
